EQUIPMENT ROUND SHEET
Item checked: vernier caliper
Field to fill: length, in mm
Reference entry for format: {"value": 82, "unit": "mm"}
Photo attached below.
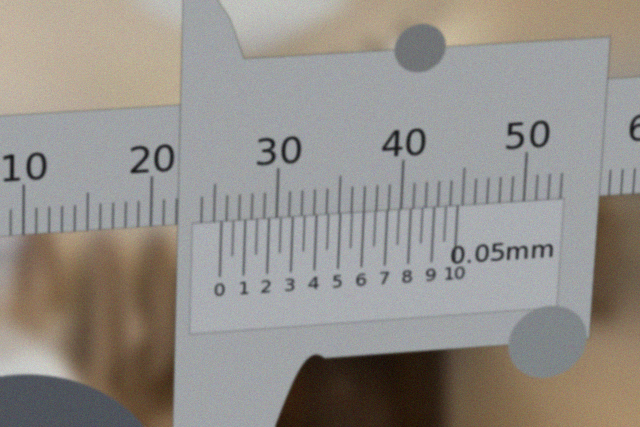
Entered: {"value": 25.6, "unit": "mm"}
